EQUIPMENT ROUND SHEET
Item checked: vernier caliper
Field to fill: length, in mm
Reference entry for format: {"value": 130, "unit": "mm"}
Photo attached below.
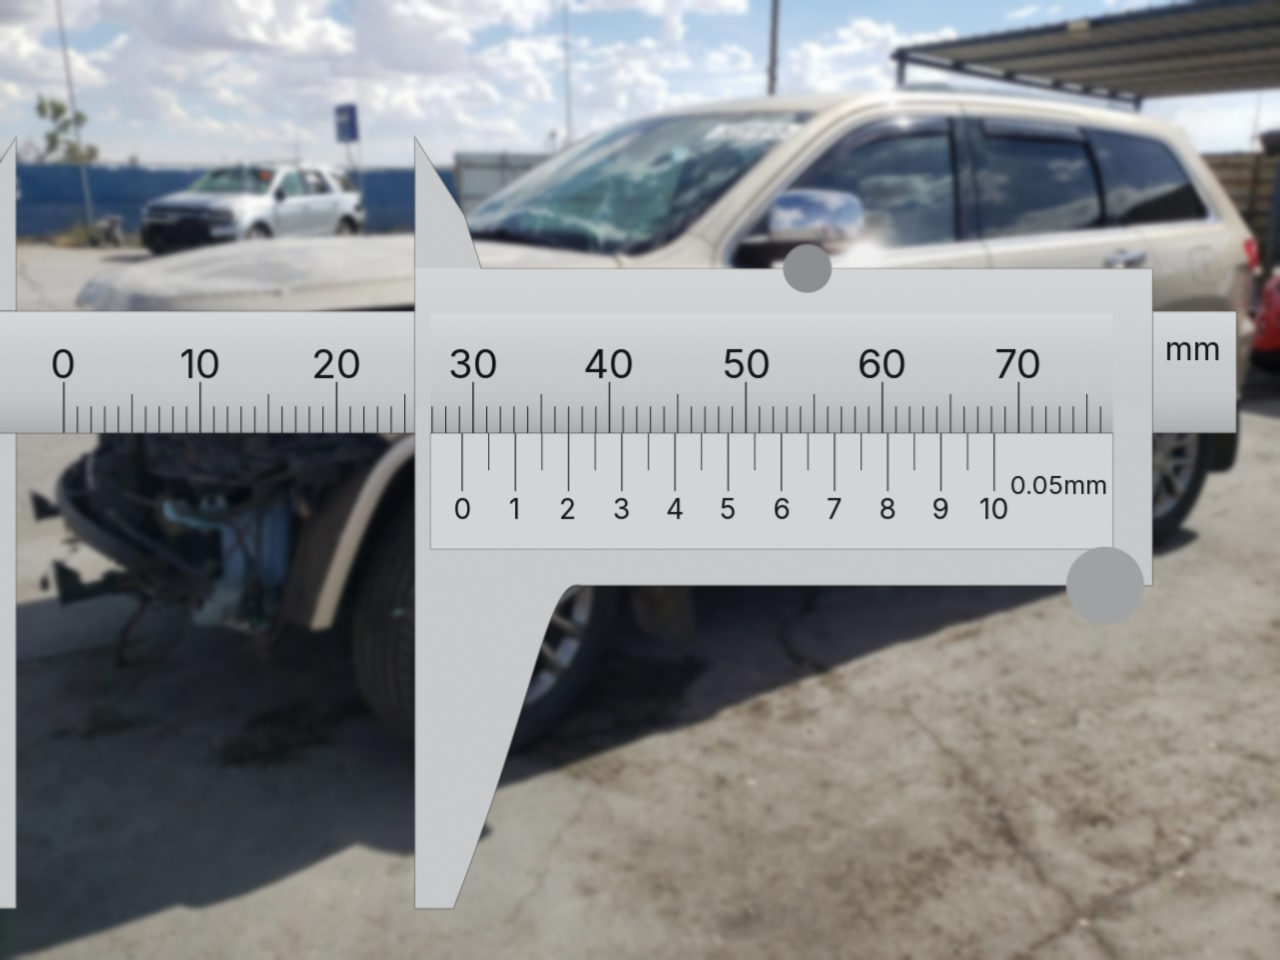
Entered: {"value": 29.2, "unit": "mm"}
